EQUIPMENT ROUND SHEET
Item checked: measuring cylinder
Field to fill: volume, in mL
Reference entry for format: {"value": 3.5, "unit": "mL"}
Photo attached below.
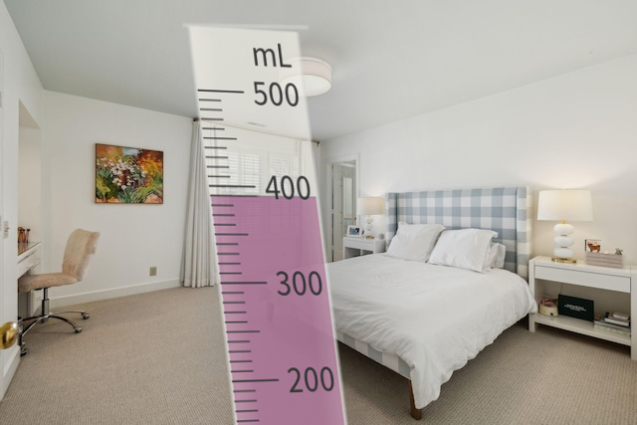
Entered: {"value": 390, "unit": "mL"}
